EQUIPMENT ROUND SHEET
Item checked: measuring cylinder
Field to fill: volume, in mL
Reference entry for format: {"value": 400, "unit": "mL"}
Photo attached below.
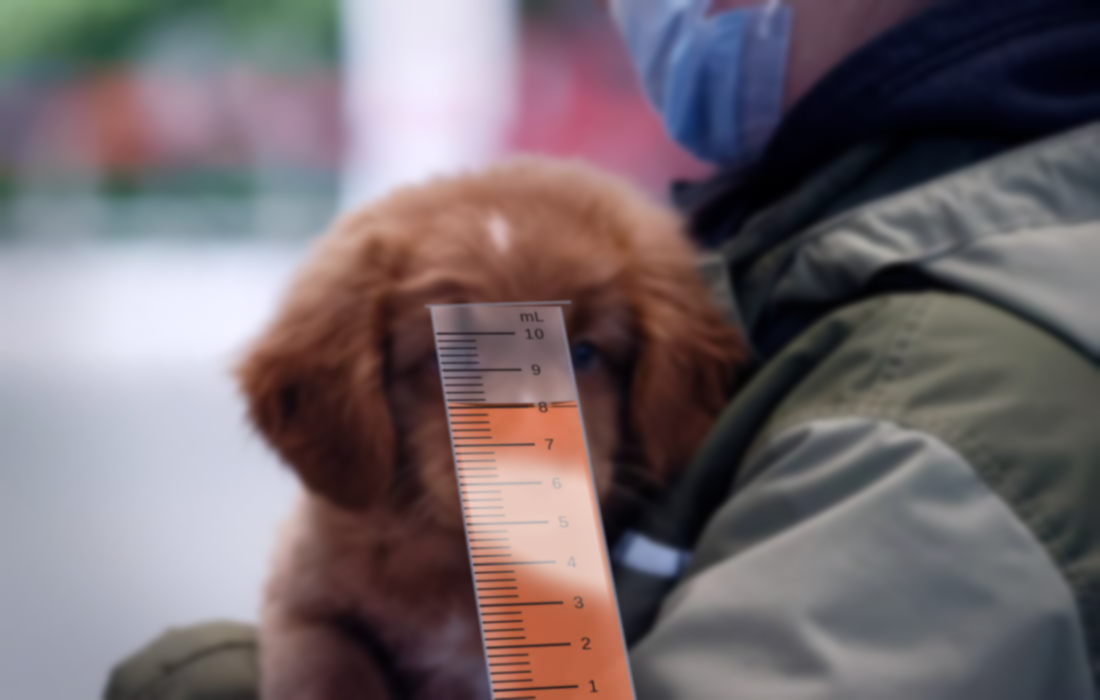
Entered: {"value": 8, "unit": "mL"}
